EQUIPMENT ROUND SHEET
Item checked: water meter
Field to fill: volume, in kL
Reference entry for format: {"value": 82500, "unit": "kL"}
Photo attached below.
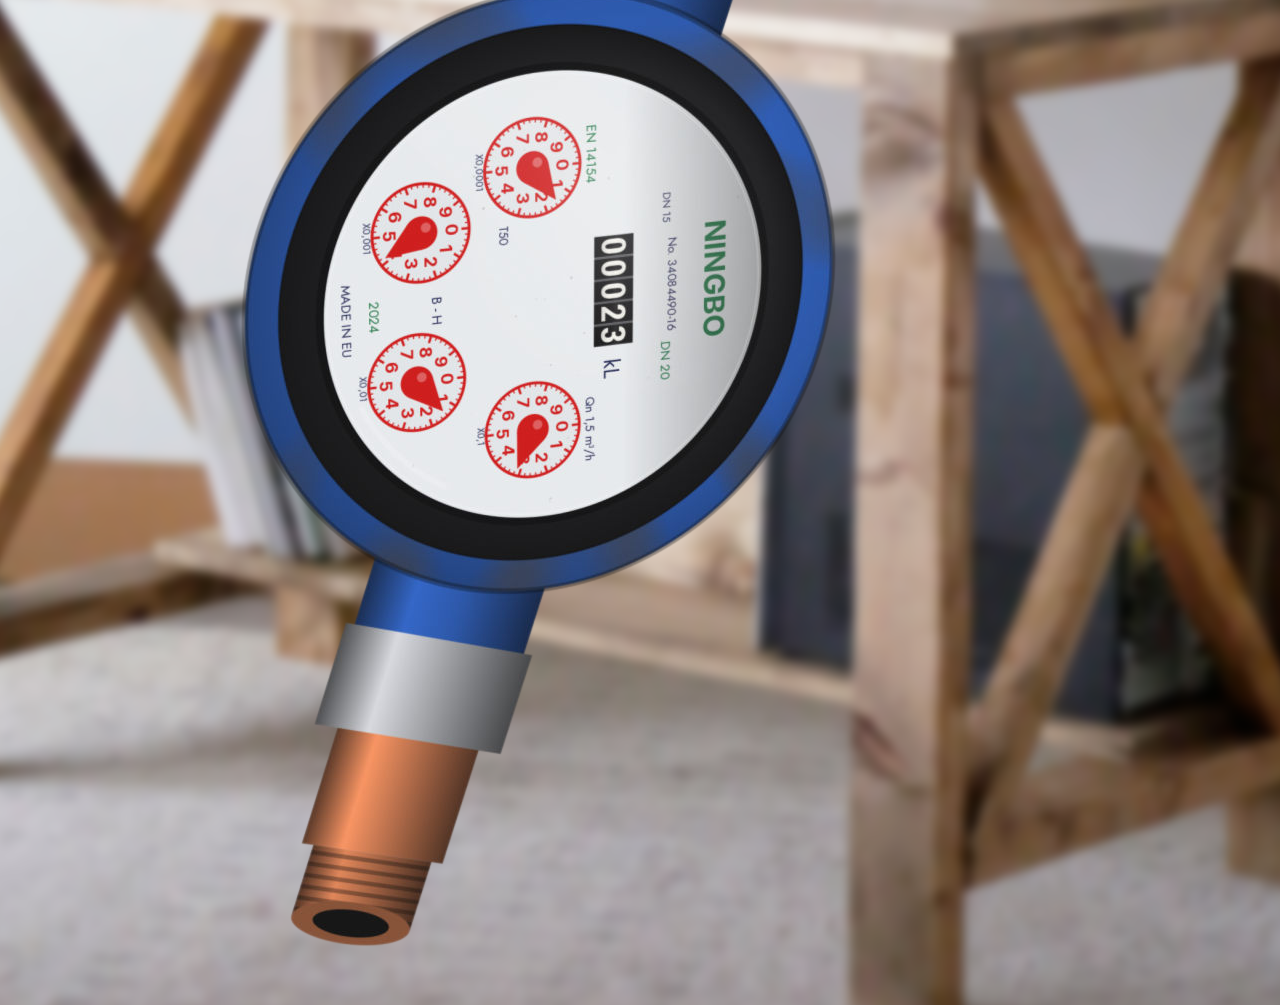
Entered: {"value": 23.3141, "unit": "kL"}
